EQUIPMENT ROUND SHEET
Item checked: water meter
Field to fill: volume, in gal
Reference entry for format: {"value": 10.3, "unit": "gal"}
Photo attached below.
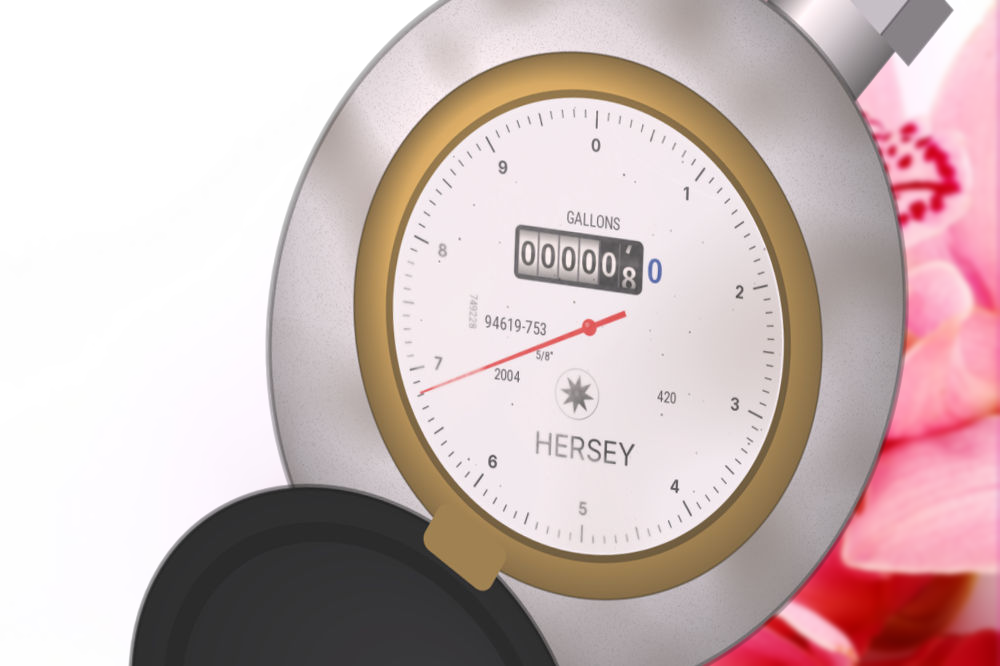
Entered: {"value": 76.8, "unit": "gal"}
